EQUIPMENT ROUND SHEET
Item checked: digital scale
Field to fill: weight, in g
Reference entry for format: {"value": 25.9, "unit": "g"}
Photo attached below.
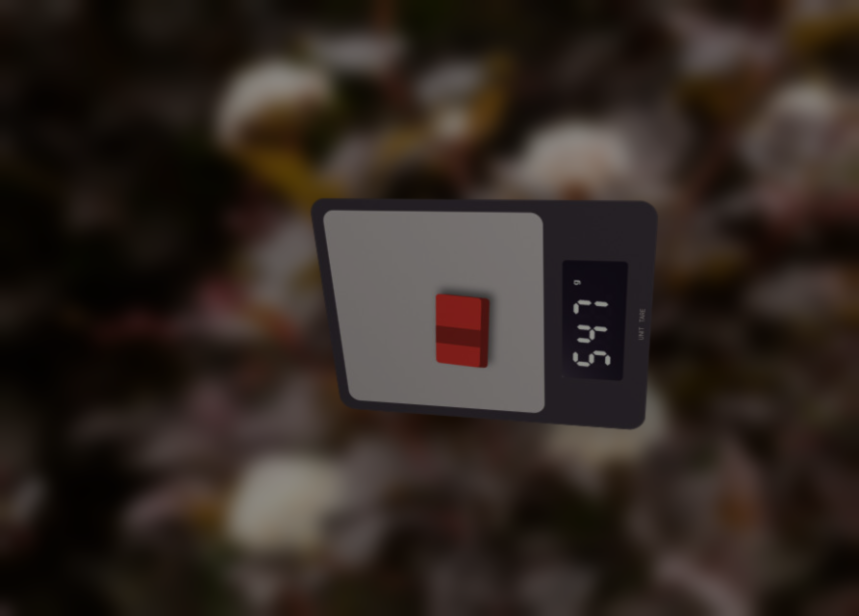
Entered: {"value": 547, "unit": "g"}
